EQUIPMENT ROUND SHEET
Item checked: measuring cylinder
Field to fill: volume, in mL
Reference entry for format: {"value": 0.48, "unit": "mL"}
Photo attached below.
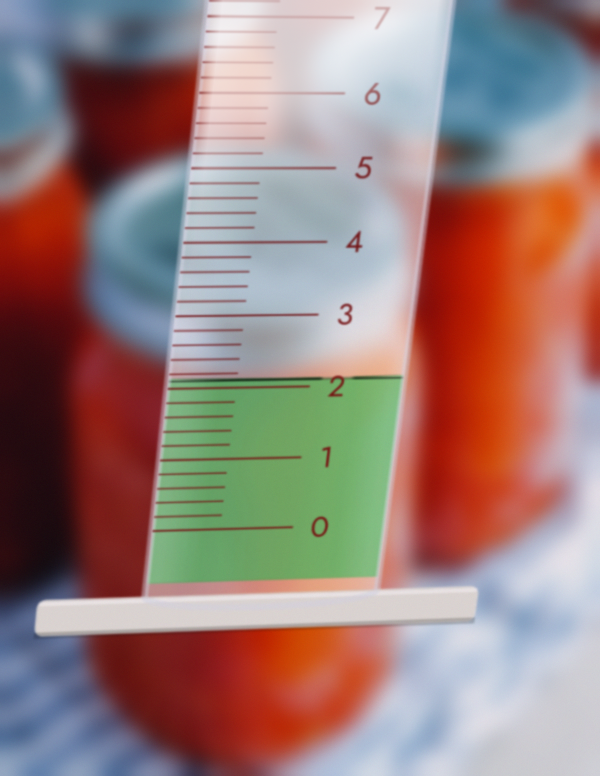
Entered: {"value": 2.1, "unit": "mL"}
